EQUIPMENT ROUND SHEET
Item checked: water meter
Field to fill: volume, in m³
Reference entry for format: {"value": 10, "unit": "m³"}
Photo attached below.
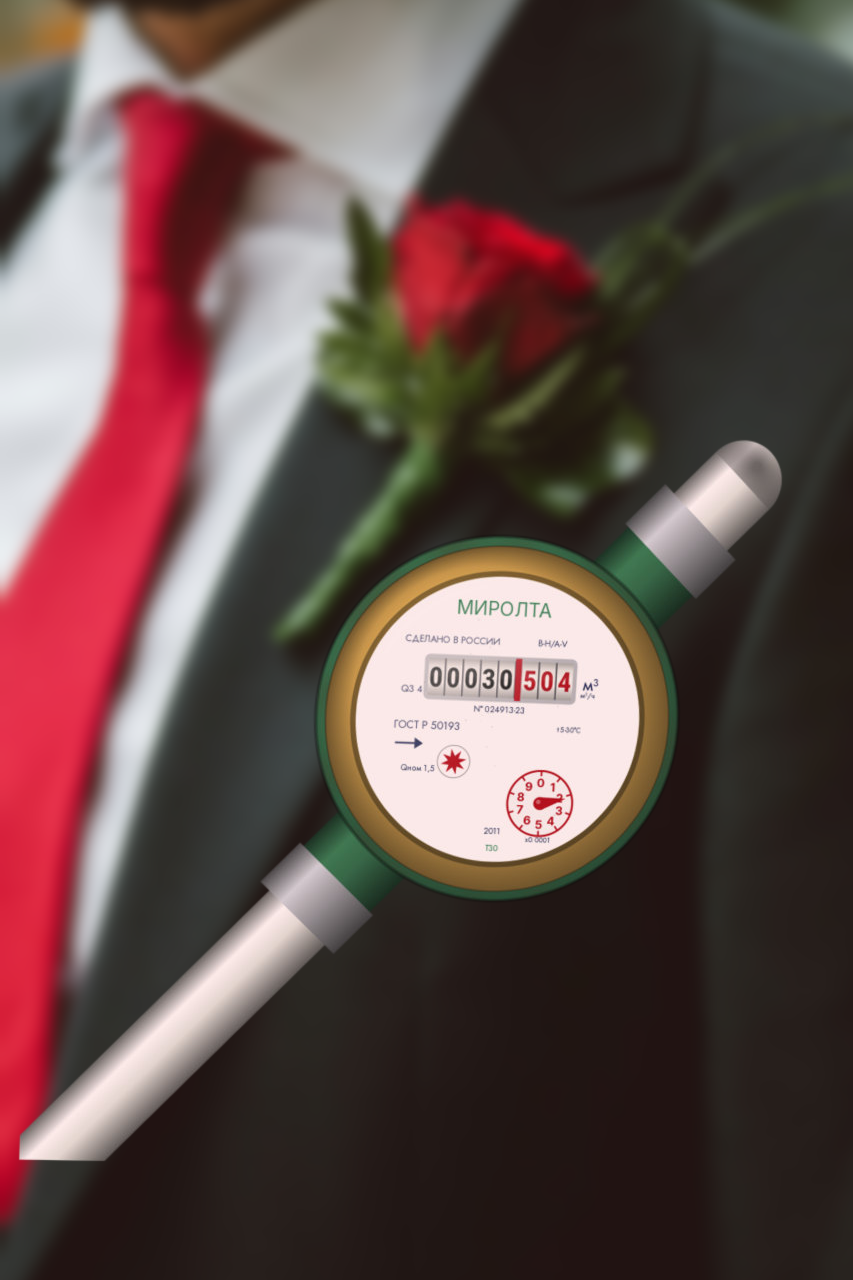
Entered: {"value": 30.5042, "unit": "m³"}
